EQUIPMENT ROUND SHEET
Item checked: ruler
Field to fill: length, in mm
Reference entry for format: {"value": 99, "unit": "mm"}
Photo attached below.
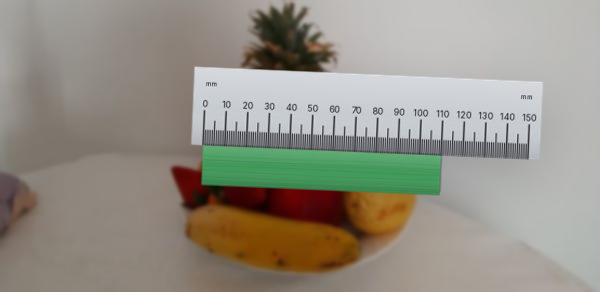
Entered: {"value": 110, "unit": "mm"}
